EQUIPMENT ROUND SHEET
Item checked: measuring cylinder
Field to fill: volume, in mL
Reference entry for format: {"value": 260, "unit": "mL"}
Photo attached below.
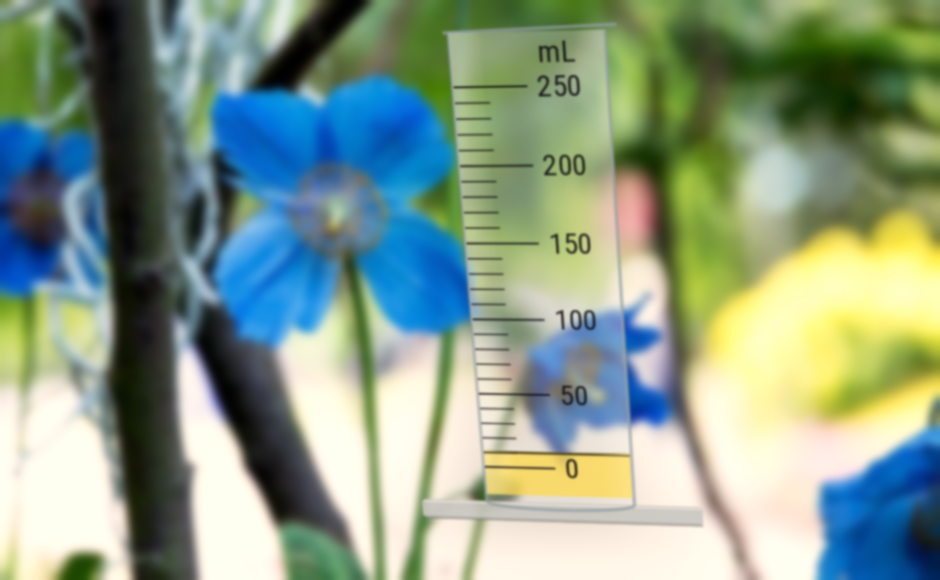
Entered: {"value": 10, "unit": "mL"}
